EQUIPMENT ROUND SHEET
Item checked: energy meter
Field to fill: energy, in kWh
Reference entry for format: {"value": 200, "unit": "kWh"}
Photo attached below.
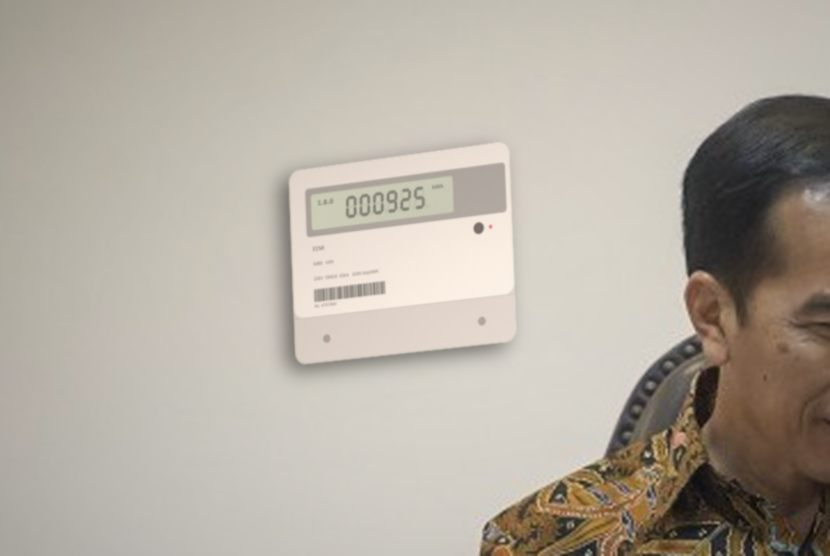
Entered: {"value": 925, "unit": "kWh"}
